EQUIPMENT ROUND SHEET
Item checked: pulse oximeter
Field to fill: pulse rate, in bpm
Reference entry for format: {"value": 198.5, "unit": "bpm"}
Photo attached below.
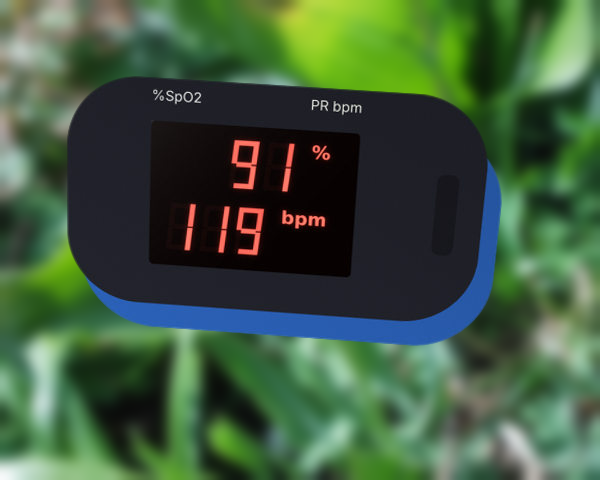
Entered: {"value": 119, "unit": "bpm"}
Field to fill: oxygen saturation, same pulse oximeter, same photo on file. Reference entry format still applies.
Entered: {"value": 91, "unit": "%"}
